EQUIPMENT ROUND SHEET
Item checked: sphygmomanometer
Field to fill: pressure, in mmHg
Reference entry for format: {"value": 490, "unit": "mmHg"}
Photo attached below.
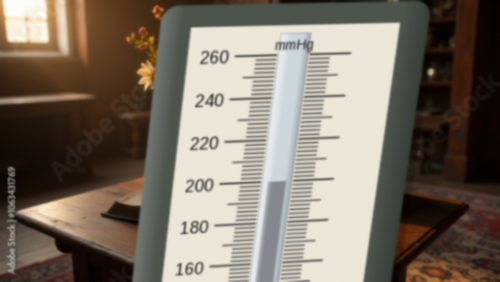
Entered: {"value": 200, "unit": "mmHg"}
